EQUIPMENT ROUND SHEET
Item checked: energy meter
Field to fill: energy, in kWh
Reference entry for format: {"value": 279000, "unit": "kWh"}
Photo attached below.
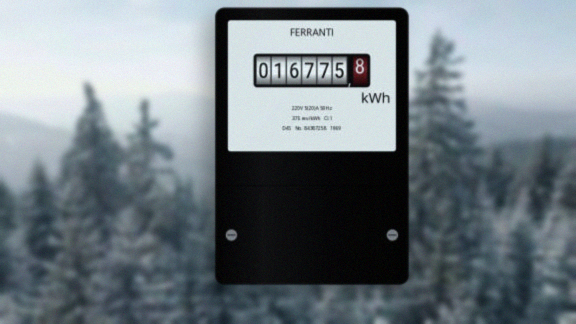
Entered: {"value": 16775.8, "unit": "kWh"}
